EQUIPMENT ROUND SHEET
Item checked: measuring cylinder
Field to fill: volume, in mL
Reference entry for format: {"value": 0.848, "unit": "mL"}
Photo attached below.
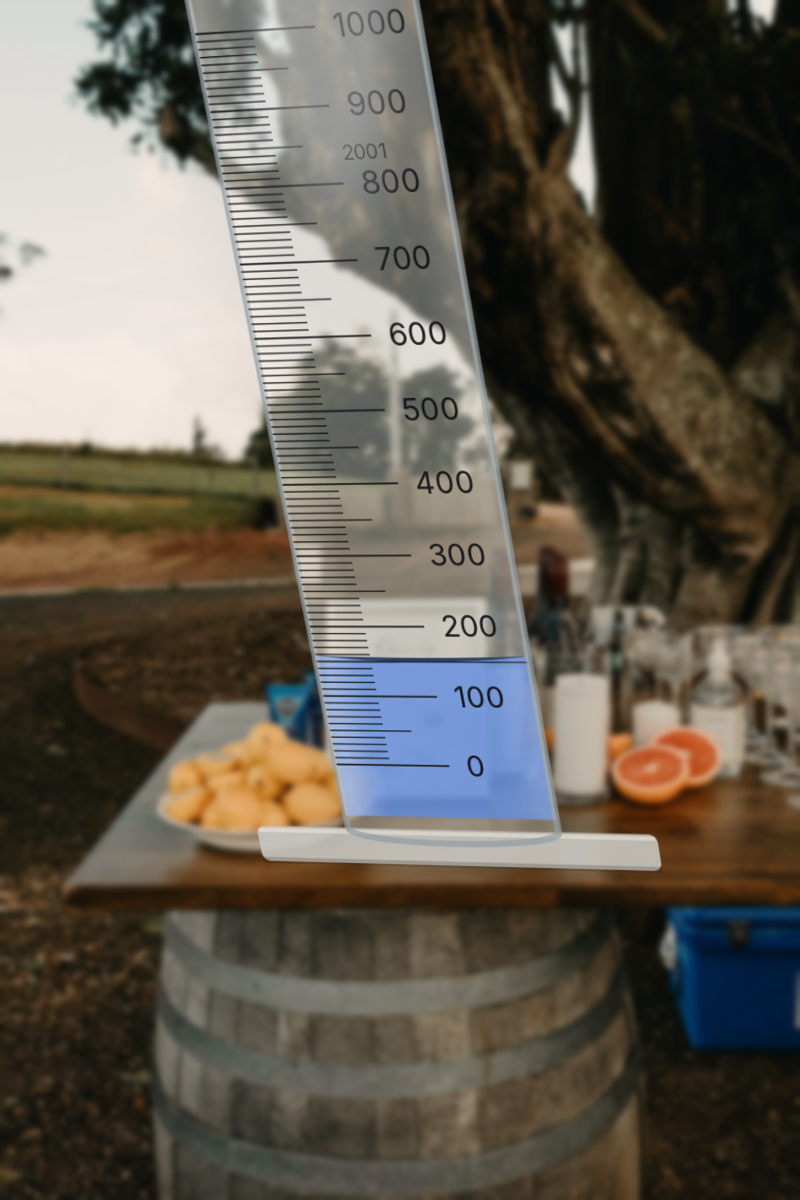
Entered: {"value": 150, "unit": "mL"}
